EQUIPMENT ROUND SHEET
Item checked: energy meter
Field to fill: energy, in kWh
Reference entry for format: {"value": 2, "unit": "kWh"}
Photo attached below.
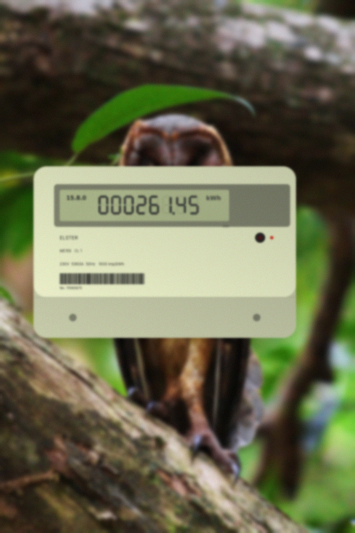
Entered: {"value": 261.45, "unit": "kWh"}
